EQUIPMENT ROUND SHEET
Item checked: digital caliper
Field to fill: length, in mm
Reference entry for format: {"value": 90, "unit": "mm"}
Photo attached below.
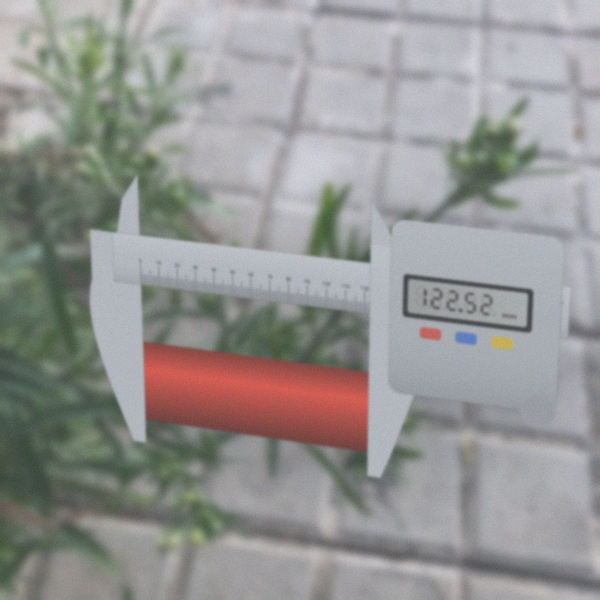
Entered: {"value": 122.52, "unit": "mm"}
